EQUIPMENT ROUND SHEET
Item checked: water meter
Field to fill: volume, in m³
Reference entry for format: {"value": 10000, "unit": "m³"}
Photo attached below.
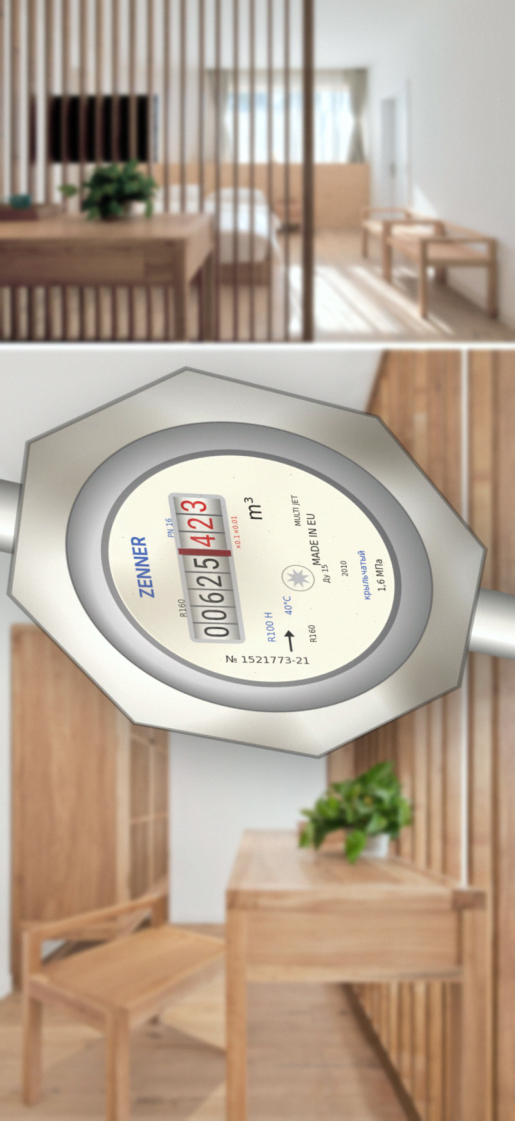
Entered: {"value": 625.423, "unit": "m³"}
